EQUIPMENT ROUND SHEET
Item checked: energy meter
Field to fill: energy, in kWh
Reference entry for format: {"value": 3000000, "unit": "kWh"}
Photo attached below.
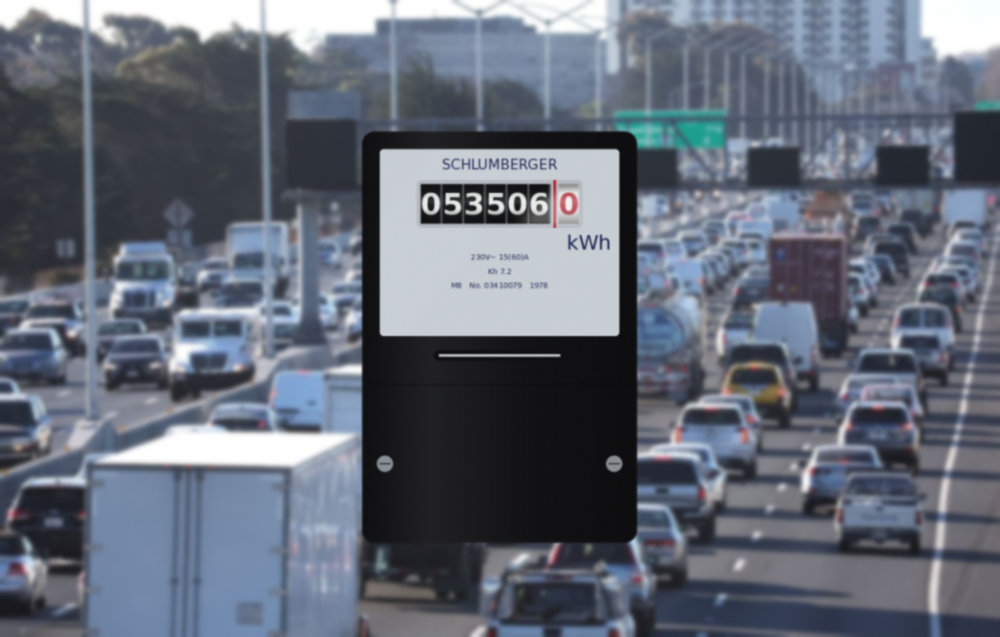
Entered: {"value": 53506.0, "unit": "kWh"}
